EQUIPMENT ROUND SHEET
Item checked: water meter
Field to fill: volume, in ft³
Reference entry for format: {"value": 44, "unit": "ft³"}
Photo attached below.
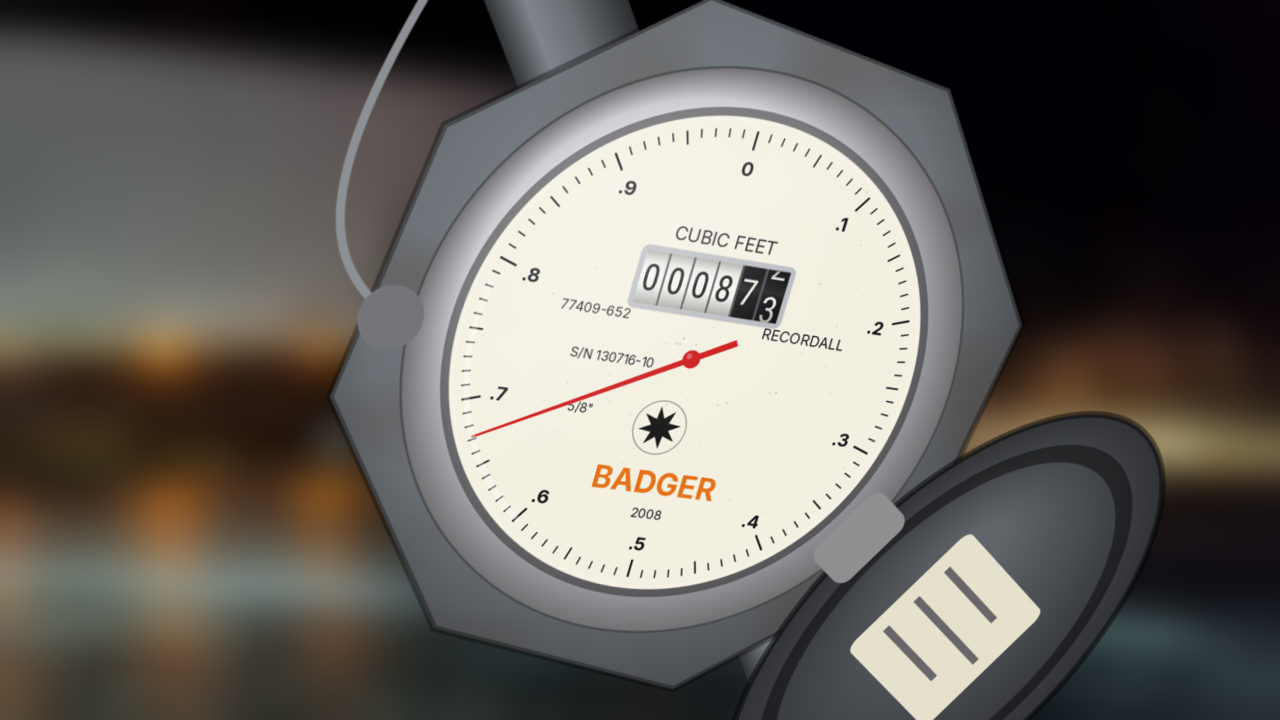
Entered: {"value": 872.67, "unit": "ft³"}
